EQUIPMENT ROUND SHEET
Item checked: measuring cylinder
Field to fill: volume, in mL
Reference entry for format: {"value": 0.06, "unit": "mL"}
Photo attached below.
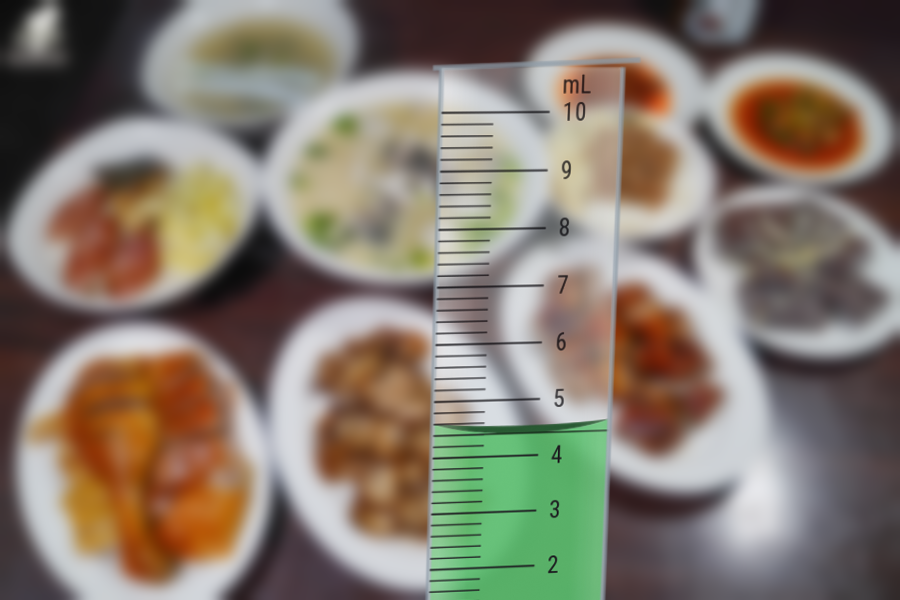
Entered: {"value": 4.4, "unit": "mL"}
